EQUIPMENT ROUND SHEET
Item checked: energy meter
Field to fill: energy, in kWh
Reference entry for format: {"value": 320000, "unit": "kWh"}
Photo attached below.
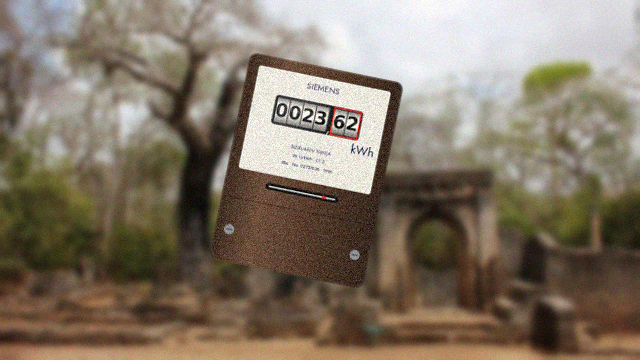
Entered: {"value": 23.62, "unit": "kWh"}
